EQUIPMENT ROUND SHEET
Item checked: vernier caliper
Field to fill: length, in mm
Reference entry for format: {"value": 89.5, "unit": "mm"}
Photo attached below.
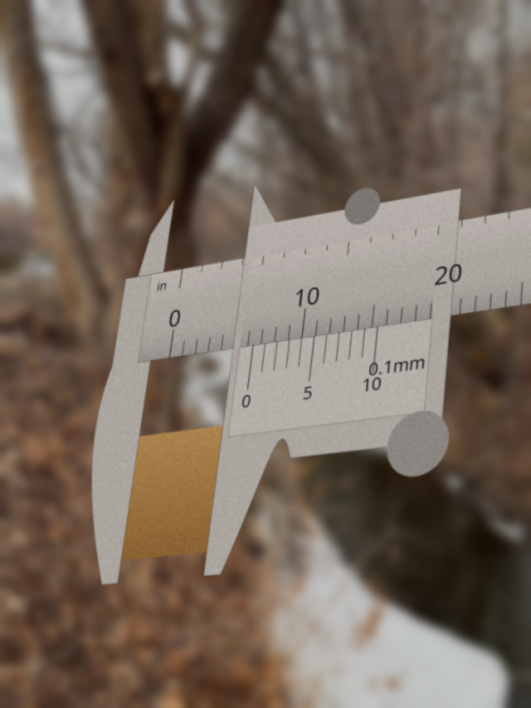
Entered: {"value": 6.4, "unit": "mm"}
